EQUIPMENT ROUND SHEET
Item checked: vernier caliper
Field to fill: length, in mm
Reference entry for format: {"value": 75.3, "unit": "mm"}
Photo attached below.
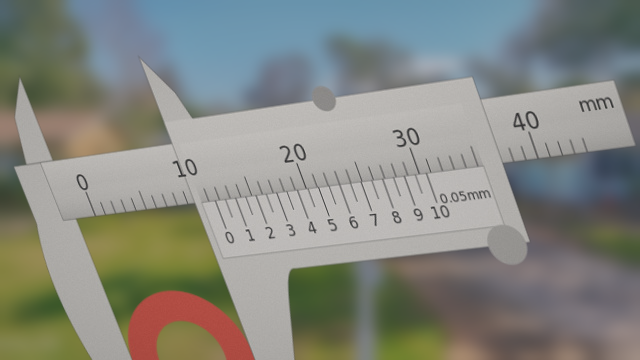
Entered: {"value": 11.6, "unit": "mm"}
